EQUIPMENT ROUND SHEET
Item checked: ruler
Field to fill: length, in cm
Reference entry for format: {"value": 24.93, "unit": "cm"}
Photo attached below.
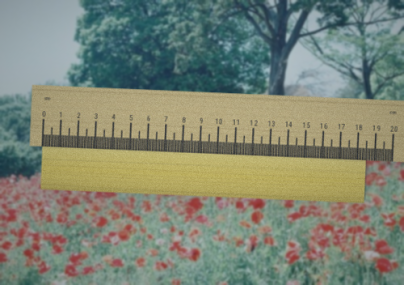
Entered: {"value": 18.5, "unit": "cm"}
